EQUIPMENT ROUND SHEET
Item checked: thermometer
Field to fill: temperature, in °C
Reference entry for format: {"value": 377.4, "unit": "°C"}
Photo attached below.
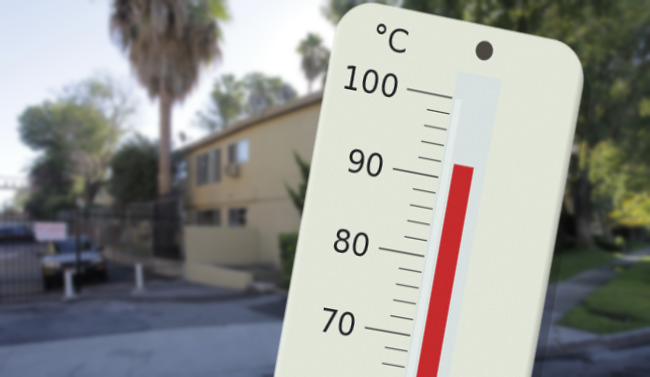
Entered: {"value": 92, "unit": "°C"}
